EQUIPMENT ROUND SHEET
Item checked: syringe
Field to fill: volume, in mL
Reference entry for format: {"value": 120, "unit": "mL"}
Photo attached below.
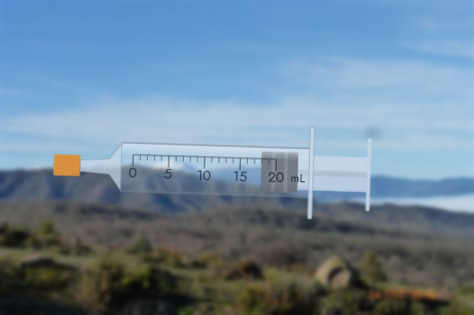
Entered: {"value": 18, "unit": "mL"}
